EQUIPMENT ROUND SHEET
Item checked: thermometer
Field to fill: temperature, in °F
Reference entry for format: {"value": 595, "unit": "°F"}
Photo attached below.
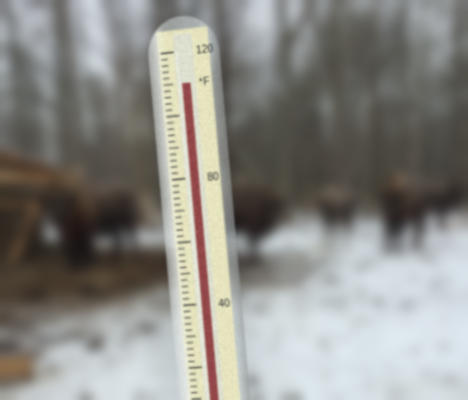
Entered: {"value": 110, "unit": "°F"}
